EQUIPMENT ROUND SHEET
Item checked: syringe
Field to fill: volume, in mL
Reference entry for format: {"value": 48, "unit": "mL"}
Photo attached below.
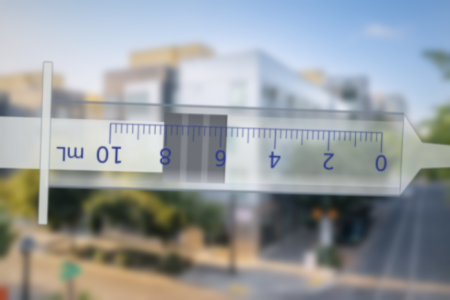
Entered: {"value": 5.8, "unit": "mL"}
